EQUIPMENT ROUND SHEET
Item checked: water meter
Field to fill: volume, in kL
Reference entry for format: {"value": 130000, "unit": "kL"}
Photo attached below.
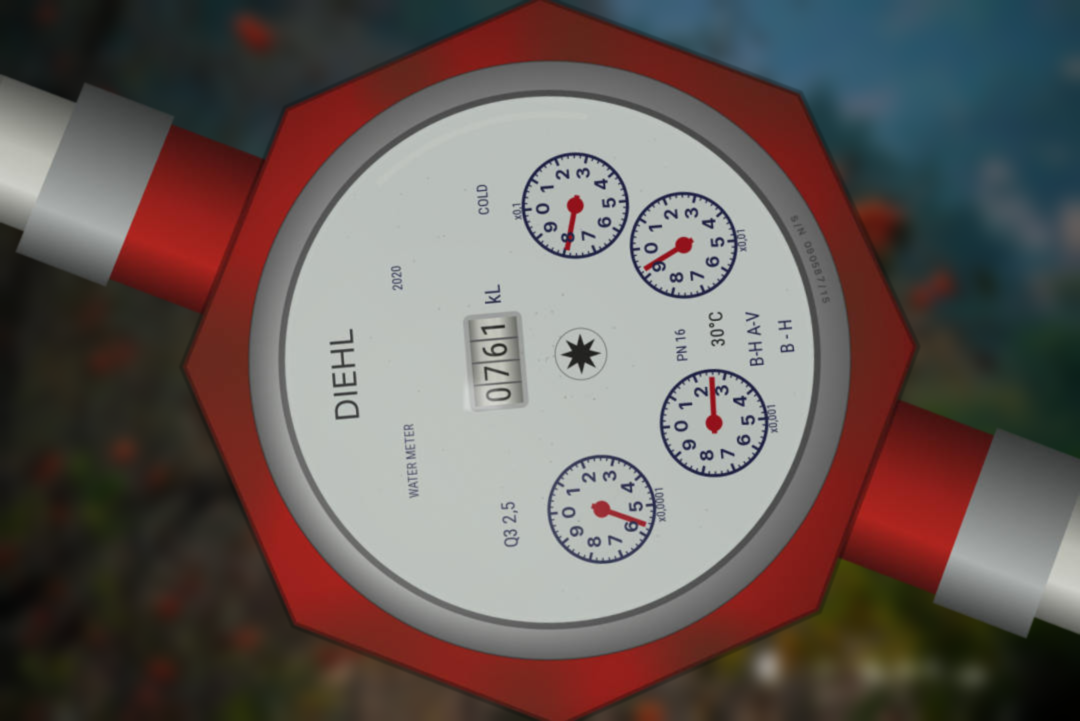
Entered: {"value": 761.7925, "unit": "kL"}
